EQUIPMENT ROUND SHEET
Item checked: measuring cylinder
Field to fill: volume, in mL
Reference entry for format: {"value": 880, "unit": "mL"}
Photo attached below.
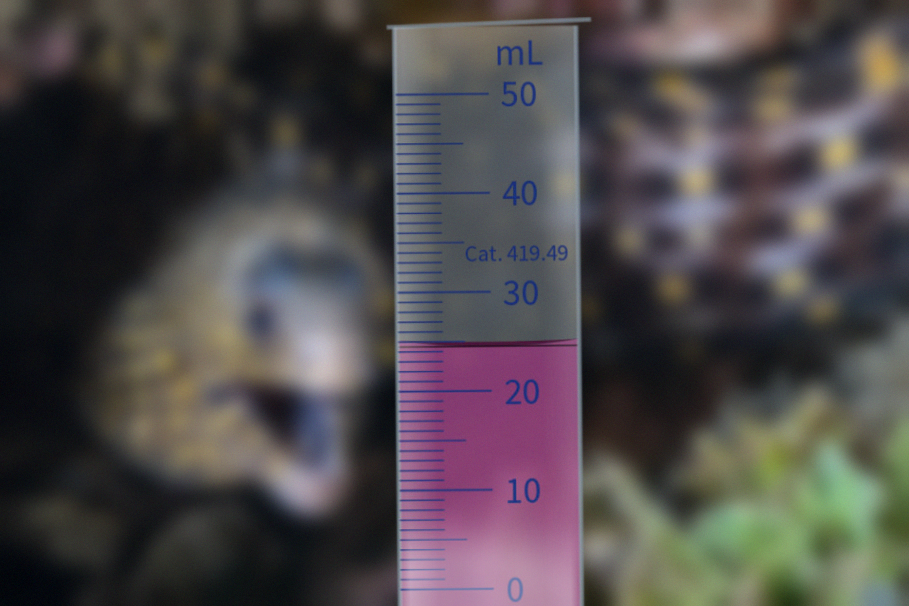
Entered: {"value": 24.5, "unit": "mL"}
